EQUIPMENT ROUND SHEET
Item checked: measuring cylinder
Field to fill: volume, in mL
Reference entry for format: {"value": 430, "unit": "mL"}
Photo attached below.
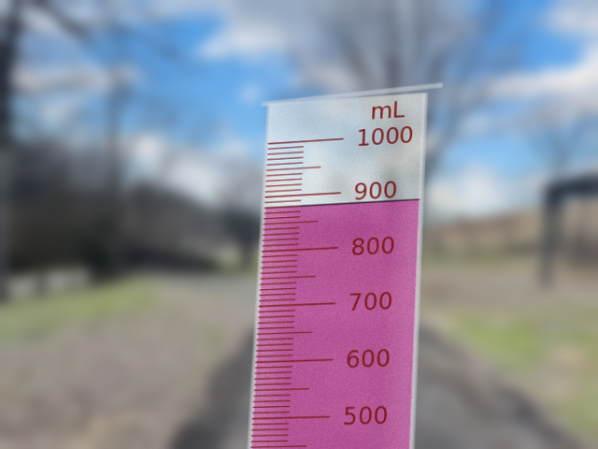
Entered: {"value": 880, "unit": "mL"}
